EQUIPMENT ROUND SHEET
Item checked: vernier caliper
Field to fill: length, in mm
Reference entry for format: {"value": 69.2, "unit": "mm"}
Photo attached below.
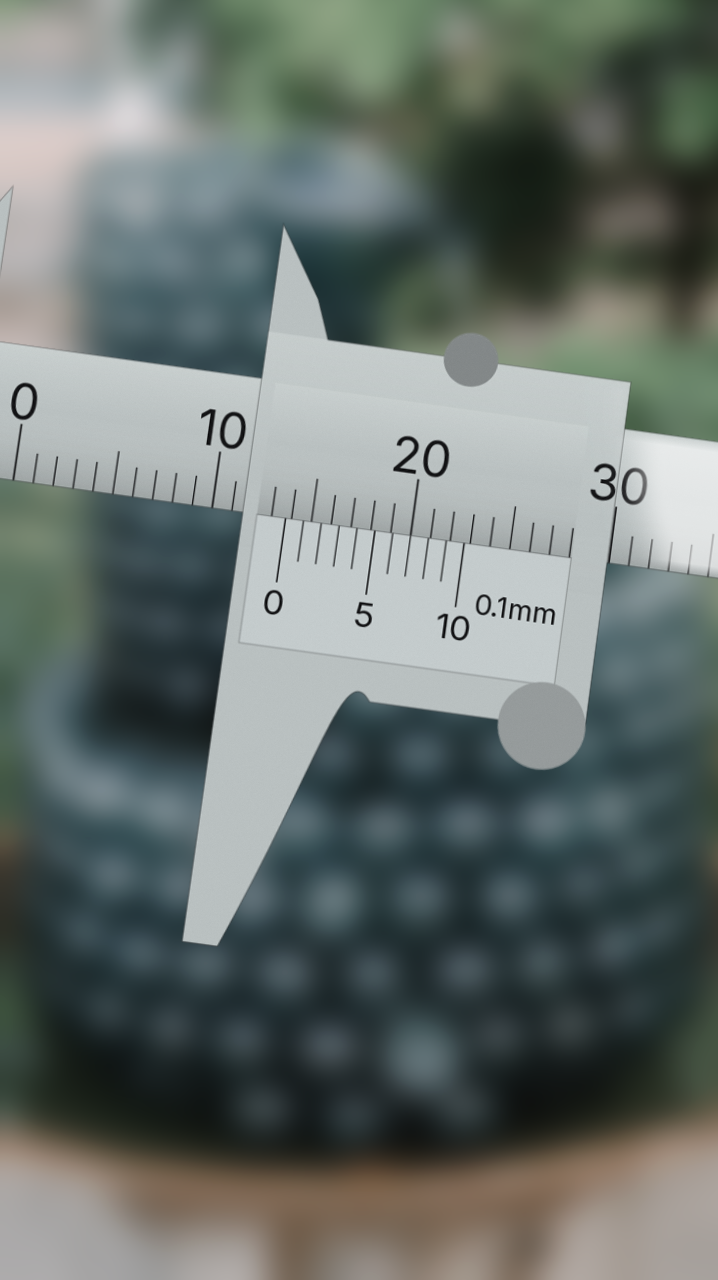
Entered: {"value": 13.7, "unit": "mm"}
